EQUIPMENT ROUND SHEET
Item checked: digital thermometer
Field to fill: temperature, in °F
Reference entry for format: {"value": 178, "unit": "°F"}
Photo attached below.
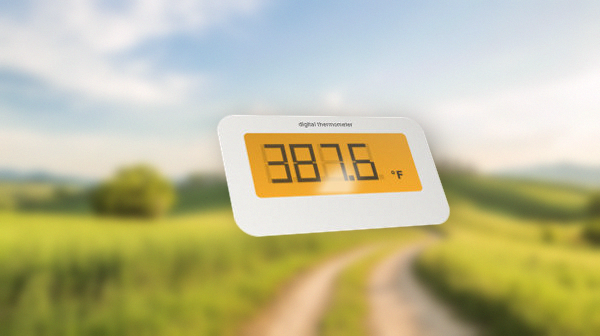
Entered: {"value": 387.6, "unit": "°F"}
